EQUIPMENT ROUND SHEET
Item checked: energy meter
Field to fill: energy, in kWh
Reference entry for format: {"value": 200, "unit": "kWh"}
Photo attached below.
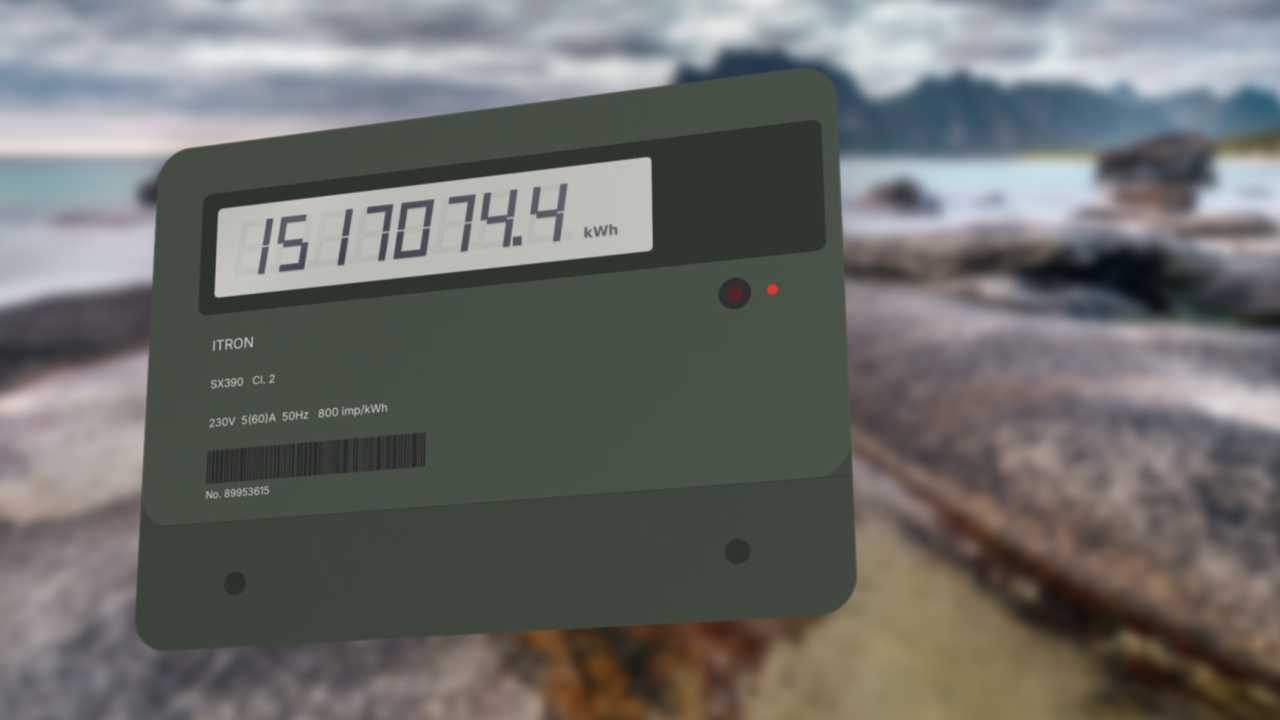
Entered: {"value": 1517074.4, "unit": "kWh"}
